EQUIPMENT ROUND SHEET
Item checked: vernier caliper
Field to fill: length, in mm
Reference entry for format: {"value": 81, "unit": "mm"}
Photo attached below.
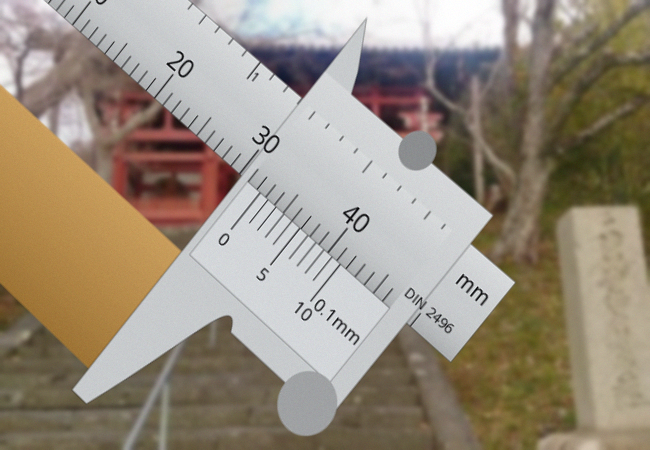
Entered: {"value": 32.4, "unit": "mm"}
